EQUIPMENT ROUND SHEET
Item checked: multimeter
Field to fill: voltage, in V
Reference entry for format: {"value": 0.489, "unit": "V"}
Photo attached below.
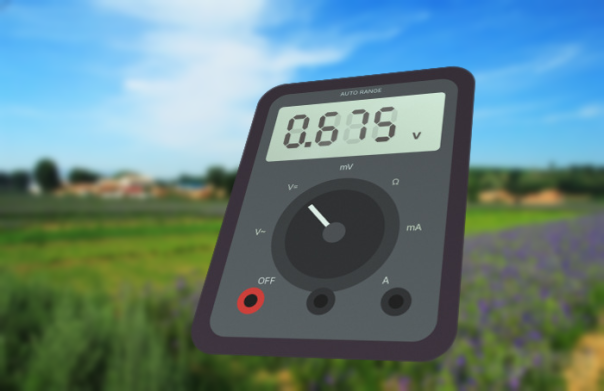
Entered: {"value": 0.675, "unit": "V"}
